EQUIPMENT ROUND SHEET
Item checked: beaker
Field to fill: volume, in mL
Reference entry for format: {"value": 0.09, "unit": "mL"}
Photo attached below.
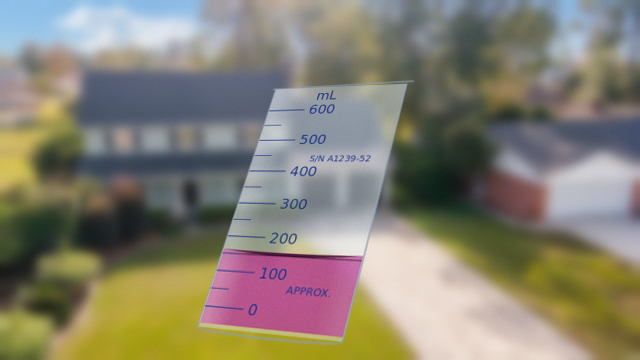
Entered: {"value": 150, "unit": "mL"}
